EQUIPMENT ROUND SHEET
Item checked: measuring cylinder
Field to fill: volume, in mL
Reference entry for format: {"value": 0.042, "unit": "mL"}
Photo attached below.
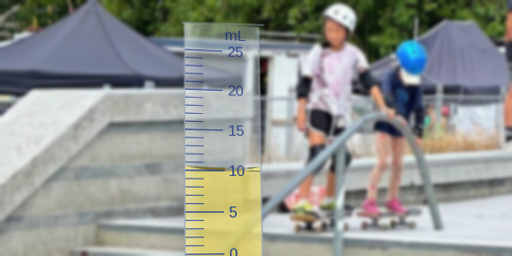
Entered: {"value": 10, "unit": "mL"}
